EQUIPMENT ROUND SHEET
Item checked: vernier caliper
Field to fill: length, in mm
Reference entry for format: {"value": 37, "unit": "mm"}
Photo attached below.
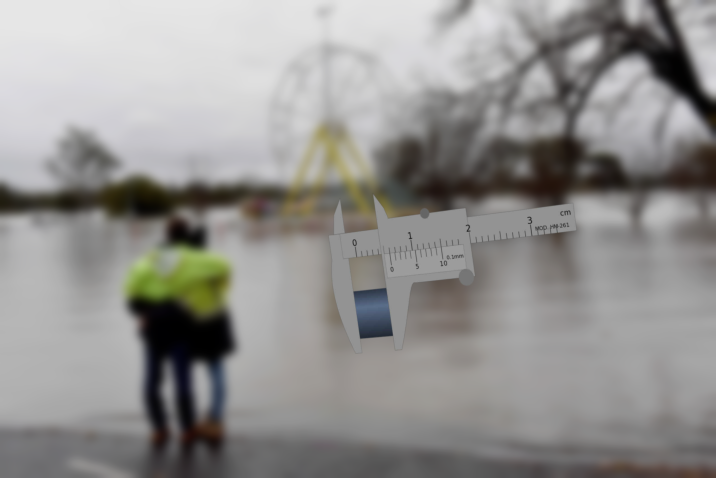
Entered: {"value": 6.0, "unit": "mm"}
